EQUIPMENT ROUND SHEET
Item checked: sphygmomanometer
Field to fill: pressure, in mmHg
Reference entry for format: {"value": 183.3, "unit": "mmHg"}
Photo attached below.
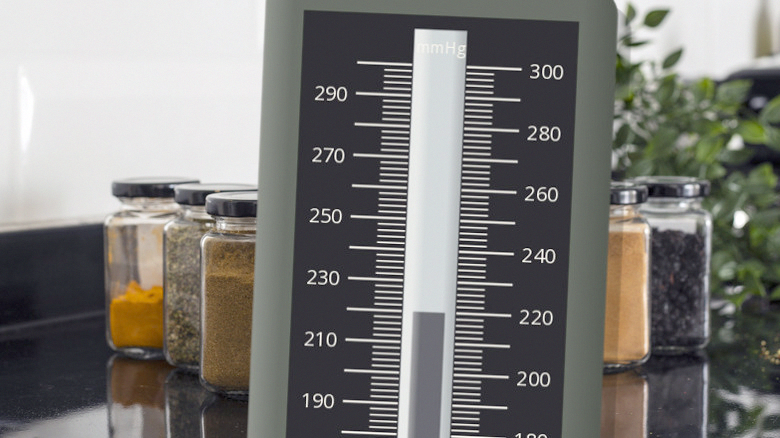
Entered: {"value": 220, "unit": "mmHg"}
